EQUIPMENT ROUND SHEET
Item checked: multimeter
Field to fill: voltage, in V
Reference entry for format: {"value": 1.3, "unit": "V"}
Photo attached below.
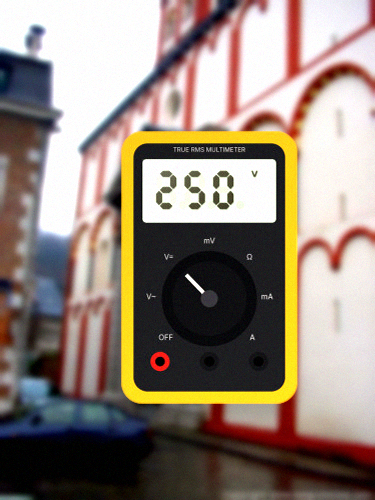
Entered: {"value": 250, "unit": "V"}
